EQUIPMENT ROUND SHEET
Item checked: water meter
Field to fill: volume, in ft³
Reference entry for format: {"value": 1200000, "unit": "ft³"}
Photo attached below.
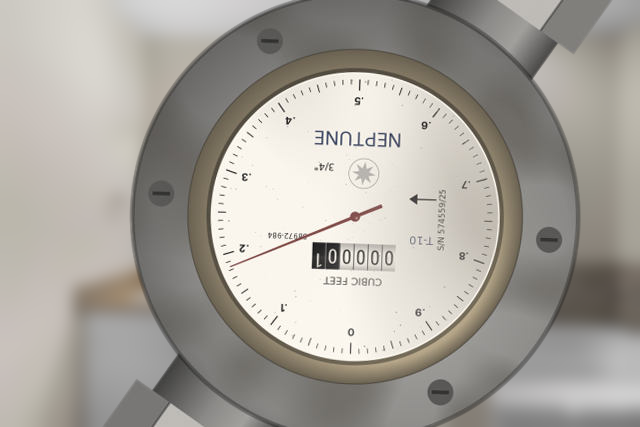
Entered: {"value": 1.18, "unit": "ft³"}
